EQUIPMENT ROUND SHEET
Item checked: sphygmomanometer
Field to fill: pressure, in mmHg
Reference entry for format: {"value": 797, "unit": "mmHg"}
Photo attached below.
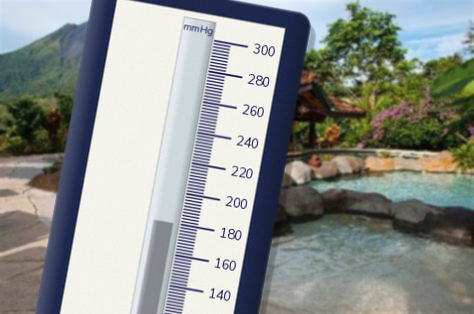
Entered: {"value": 180, "unit": "mmHg"}
